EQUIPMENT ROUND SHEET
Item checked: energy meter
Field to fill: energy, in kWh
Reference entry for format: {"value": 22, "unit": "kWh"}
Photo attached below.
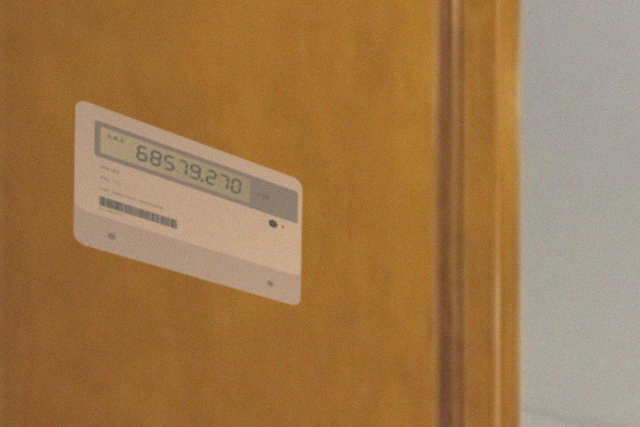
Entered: {"value": 68579.270, "unit": "kWh"}
